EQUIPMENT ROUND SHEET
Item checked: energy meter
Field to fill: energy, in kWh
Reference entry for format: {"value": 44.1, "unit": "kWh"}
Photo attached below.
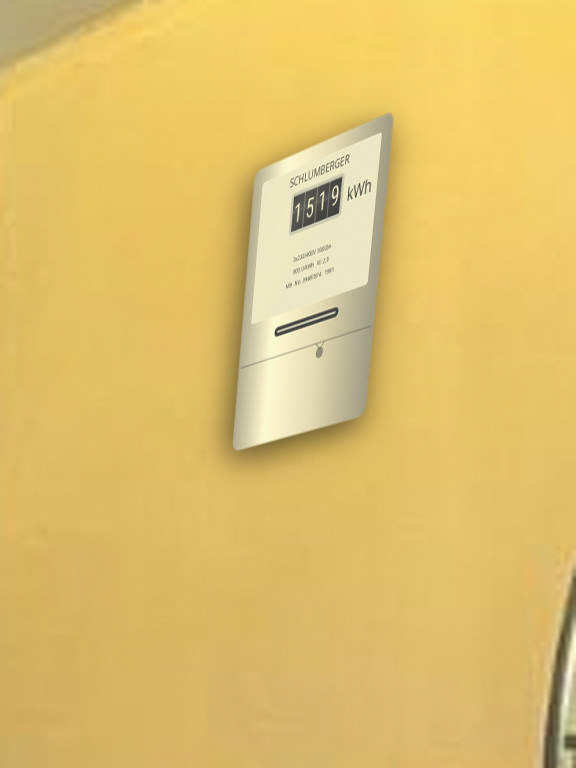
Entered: {"value": 1519, "unit": "kWh"}
